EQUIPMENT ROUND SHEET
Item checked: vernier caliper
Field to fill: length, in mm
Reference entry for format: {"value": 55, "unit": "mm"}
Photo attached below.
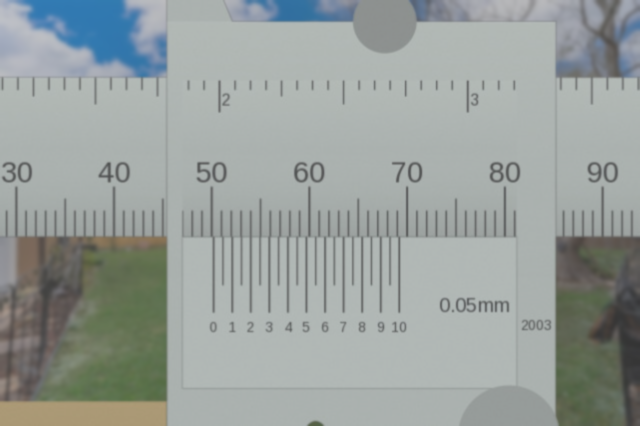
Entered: {"value": 50.2, "unit": "mm"}
